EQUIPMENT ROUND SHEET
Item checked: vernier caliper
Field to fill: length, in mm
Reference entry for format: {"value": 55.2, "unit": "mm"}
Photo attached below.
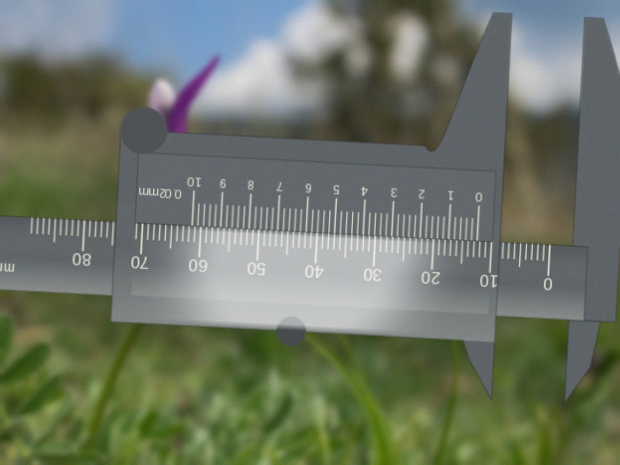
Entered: {"value": 12.5, "unit": "mm"}
